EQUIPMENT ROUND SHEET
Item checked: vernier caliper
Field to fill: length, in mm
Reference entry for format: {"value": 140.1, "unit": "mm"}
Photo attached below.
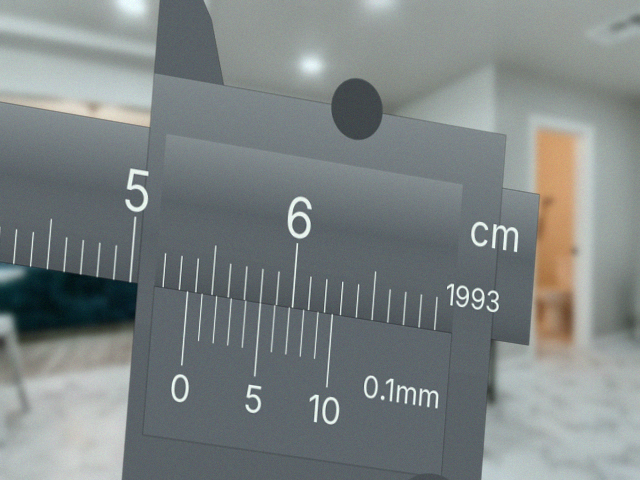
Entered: {"value": 53.5, "unit": "mm"}
